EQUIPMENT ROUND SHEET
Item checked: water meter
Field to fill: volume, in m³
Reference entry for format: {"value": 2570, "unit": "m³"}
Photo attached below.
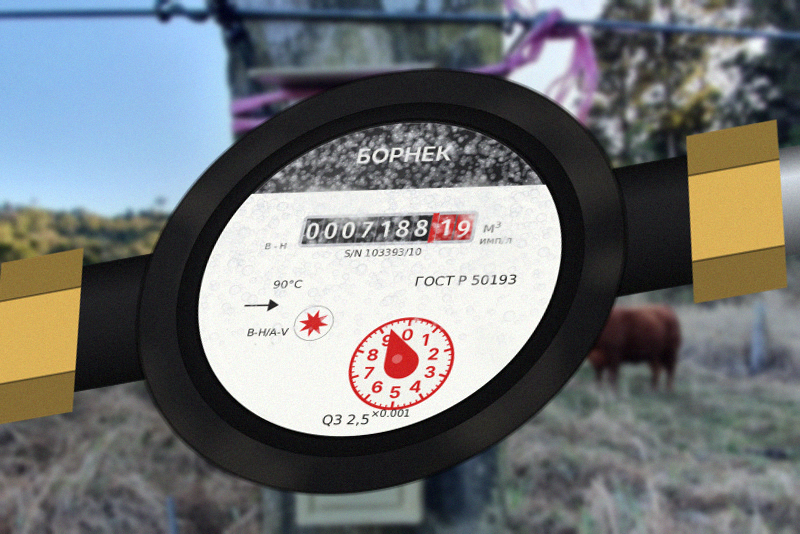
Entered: {"value": 7188.189, "unit": "m³"}
